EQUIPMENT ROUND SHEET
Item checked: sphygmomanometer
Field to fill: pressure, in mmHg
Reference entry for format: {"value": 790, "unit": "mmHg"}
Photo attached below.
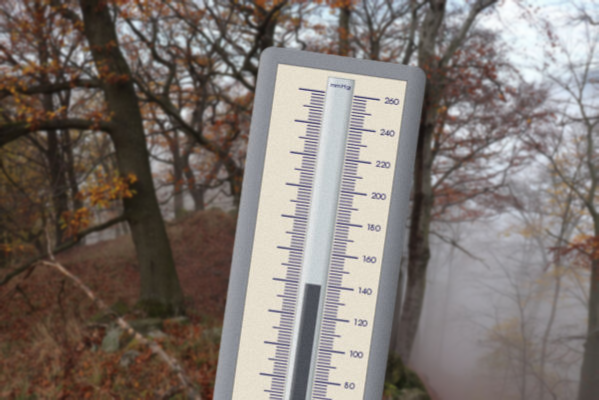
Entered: {"value": 140, "unit": "mmHg"}
